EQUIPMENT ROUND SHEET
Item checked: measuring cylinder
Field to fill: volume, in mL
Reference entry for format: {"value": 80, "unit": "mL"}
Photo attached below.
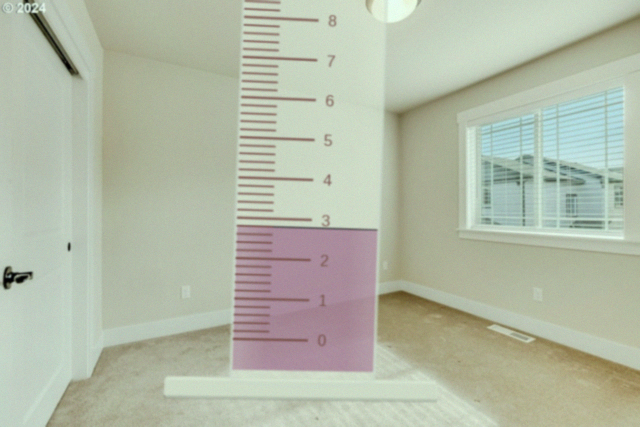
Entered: {"value": 2.8, "unit": "mL"}
